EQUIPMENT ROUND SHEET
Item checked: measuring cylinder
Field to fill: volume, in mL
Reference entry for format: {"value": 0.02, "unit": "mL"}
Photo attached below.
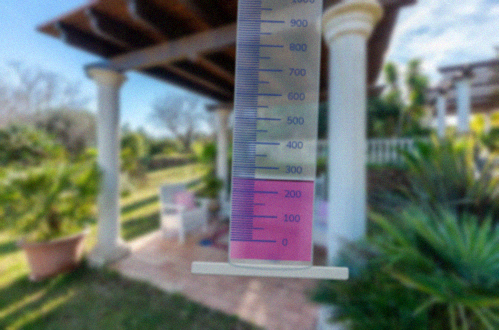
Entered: {"value": 250, "unit": "mL"}
